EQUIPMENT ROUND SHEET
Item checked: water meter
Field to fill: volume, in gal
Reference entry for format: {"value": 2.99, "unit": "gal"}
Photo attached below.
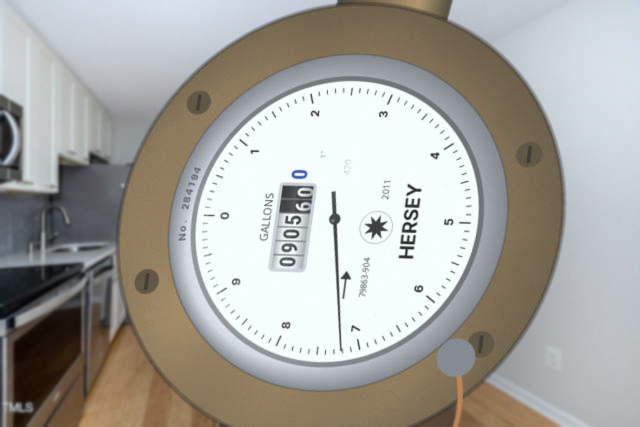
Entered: {"value": 905597.2, "unit": "gal"}
